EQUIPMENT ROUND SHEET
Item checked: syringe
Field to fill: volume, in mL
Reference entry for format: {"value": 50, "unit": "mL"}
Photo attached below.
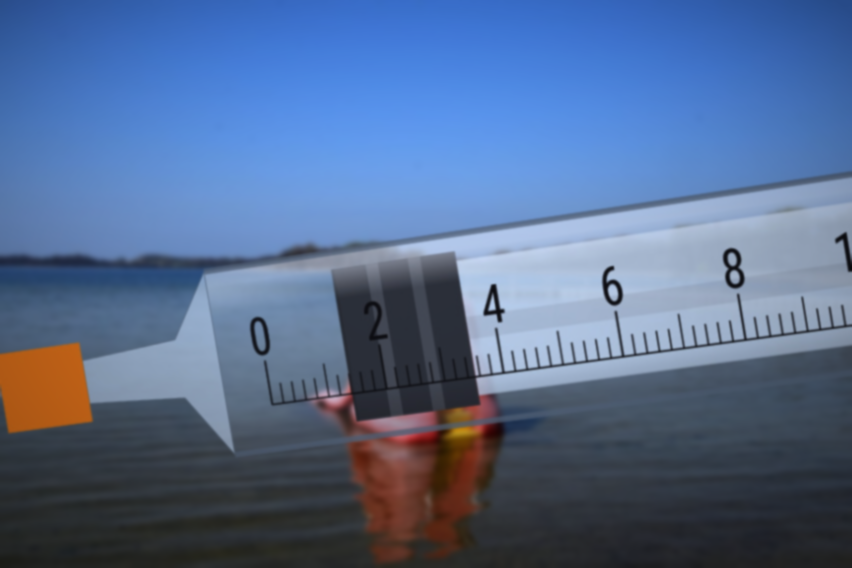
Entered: {"value": 1.4, "unit": "mL"}
